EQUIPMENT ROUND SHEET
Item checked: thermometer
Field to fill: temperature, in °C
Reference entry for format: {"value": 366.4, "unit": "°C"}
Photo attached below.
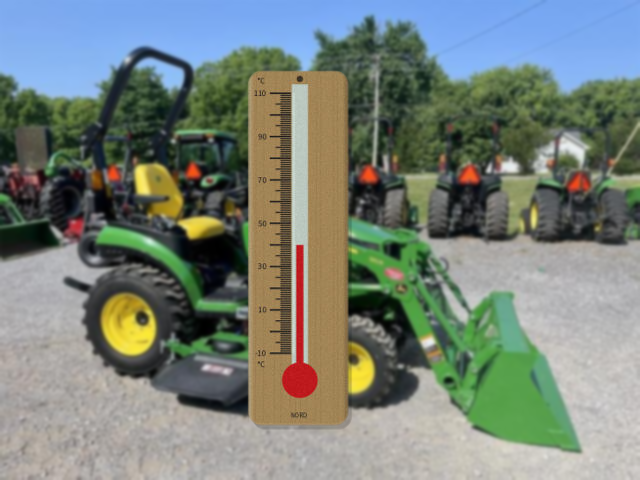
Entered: {"value": 40, "unit": "°C"}
